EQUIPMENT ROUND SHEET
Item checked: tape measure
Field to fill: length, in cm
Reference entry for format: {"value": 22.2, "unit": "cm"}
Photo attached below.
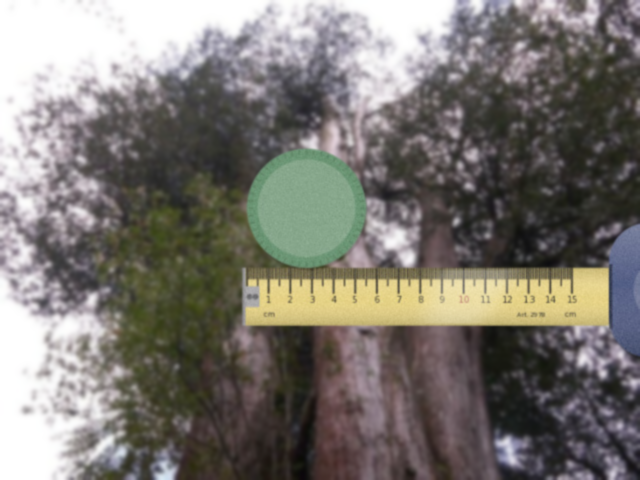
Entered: {"value": 5.5, "unit": "cm"}
